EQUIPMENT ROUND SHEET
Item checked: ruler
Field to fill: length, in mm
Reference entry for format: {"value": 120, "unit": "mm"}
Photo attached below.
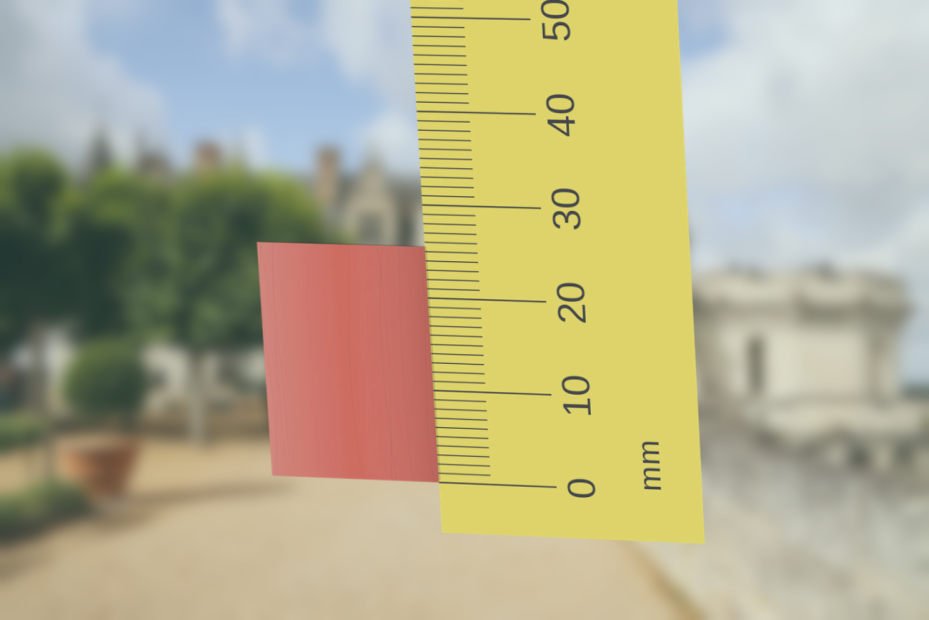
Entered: {"value": 25.5, "unit": "mm"}
